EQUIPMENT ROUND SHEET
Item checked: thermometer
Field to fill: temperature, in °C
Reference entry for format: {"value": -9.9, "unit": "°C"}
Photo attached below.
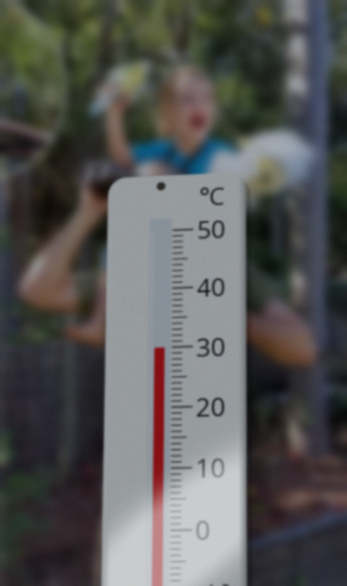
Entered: {"value": 30, "unit": "°C"}
